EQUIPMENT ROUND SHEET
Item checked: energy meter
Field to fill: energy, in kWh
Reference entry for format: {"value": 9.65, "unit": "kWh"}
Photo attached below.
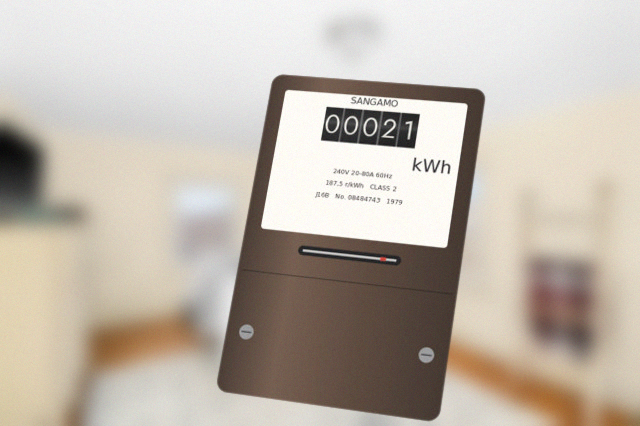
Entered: {"value": 21, "unit": "kWh"}
